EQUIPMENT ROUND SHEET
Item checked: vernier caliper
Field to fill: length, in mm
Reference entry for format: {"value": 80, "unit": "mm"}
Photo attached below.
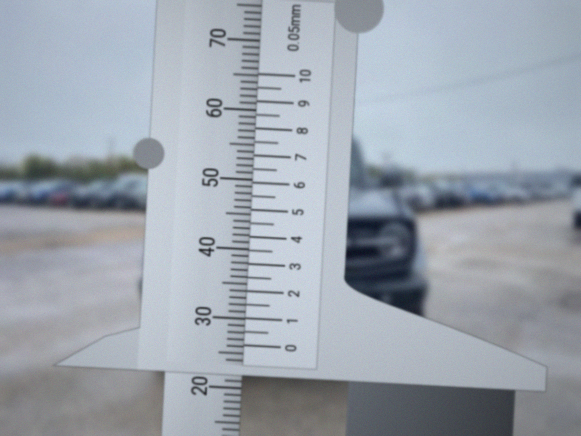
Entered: {"value": 26.2, "unit": "mm"}
